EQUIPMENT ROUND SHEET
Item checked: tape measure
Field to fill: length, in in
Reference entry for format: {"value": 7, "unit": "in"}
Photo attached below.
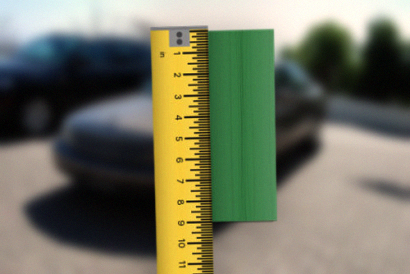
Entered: {"value": 9, "unit": "in"}
